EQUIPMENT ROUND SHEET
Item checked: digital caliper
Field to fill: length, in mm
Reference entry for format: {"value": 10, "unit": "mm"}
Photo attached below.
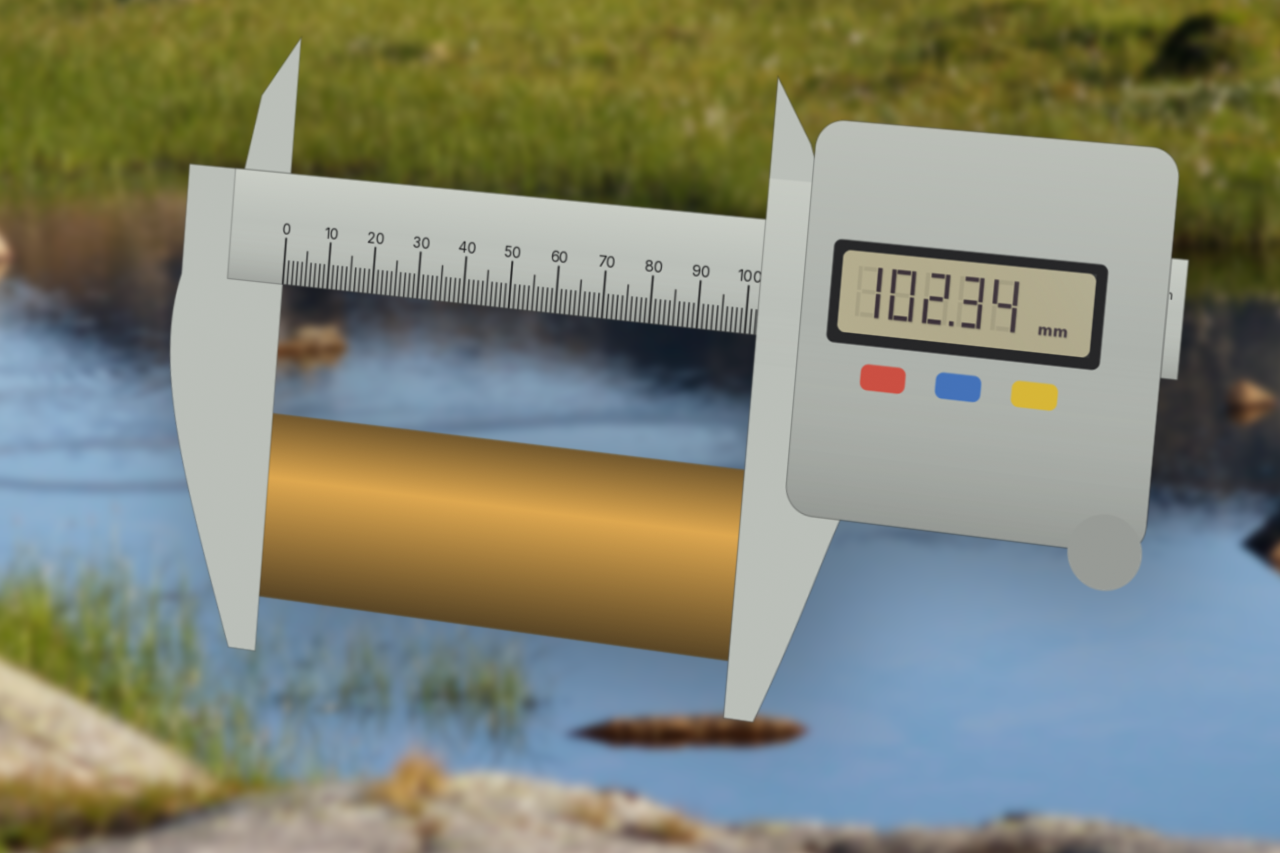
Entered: {"value": 102.34, "unit": "mm"}
